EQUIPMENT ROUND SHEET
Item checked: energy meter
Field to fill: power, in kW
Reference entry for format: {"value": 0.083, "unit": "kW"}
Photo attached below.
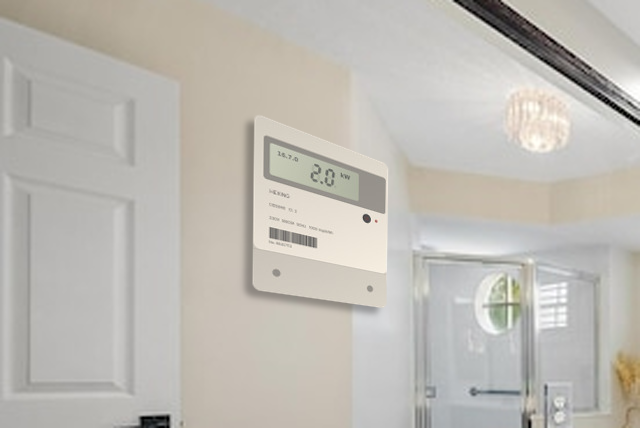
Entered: {"value": 2.0, "unit": "kW"}
